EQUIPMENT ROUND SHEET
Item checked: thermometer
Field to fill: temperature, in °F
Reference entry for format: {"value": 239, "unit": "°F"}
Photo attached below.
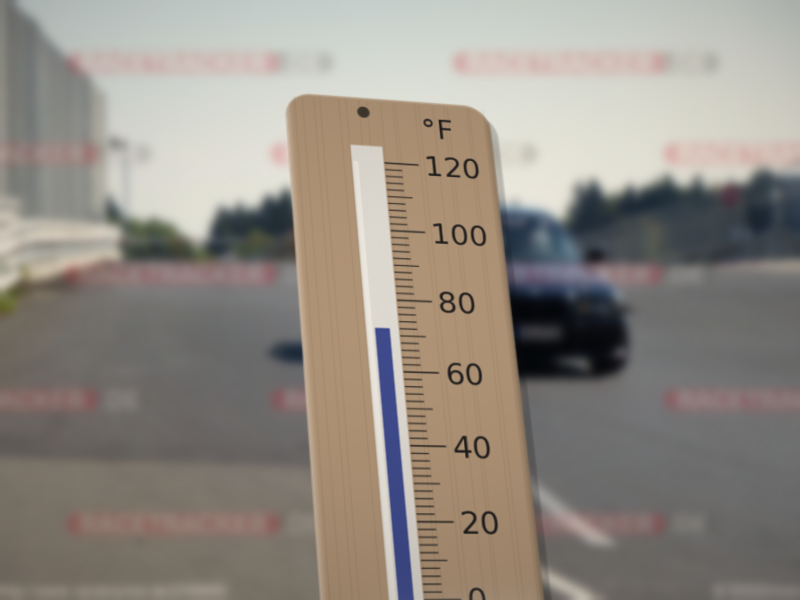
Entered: {"value": 72, "unit": "°F"}
